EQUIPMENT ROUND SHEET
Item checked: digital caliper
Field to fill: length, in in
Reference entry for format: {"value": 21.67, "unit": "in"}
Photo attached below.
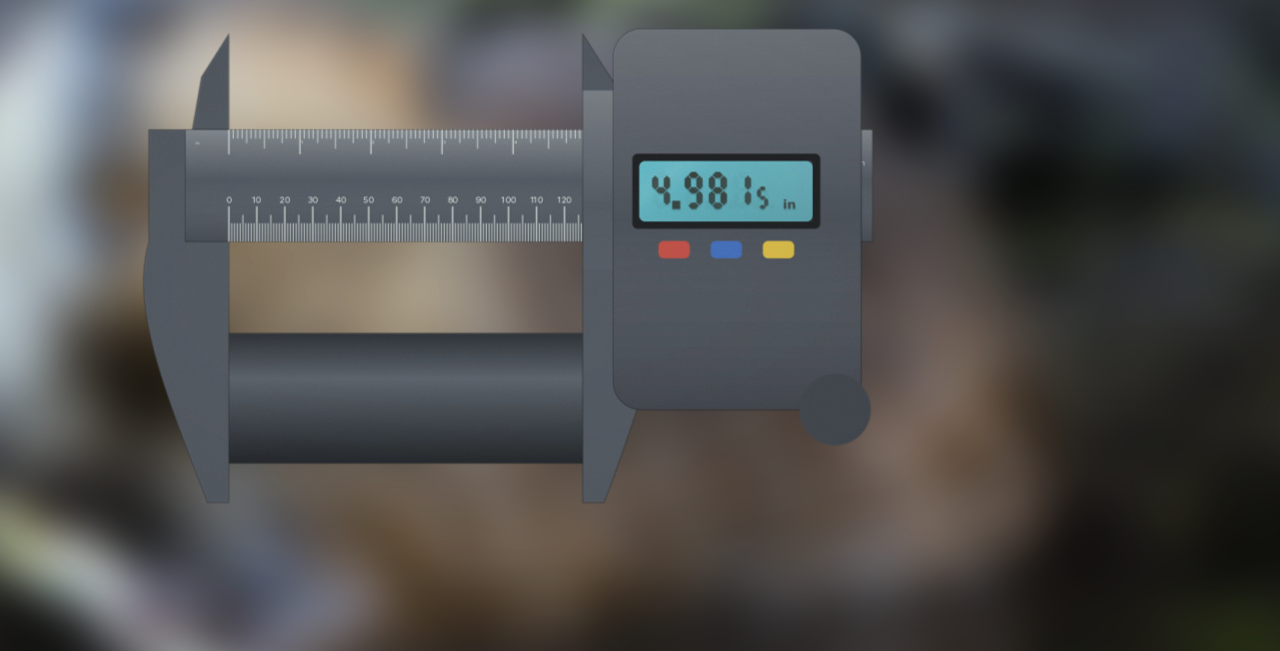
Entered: {"value": 4.9815, "unit": "in"}
